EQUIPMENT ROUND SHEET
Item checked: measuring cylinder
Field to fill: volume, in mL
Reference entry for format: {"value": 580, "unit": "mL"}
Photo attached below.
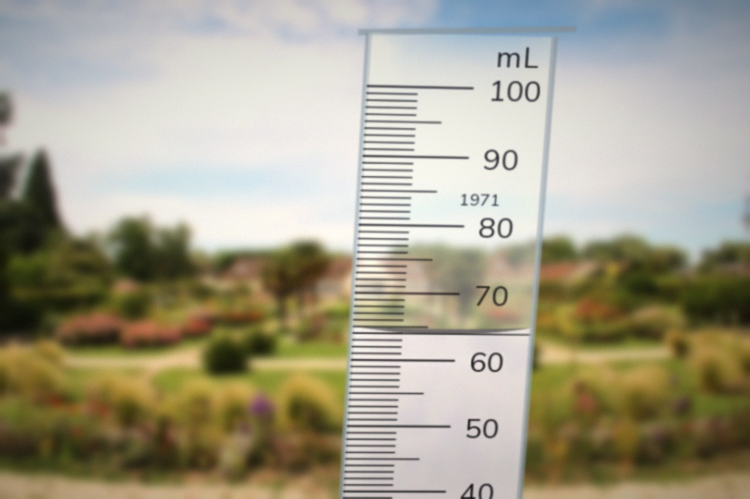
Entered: {"value": 64, "unit": "mL"}
